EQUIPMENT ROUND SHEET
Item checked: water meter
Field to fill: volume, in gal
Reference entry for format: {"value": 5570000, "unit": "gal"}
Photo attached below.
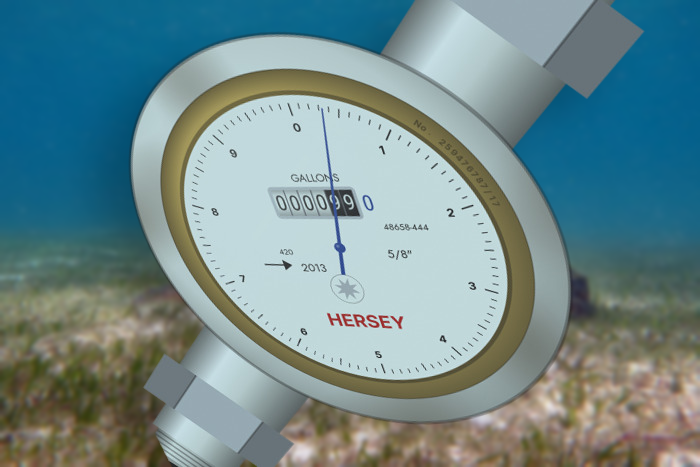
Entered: {"value": 990.3, "unit": "gal"}
